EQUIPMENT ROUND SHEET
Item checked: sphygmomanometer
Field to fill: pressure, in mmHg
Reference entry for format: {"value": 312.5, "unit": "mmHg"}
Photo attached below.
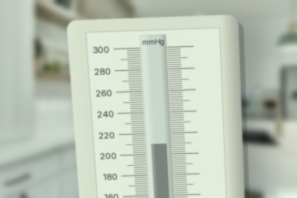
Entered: {"value": 210, "unit": "mmHg"}
